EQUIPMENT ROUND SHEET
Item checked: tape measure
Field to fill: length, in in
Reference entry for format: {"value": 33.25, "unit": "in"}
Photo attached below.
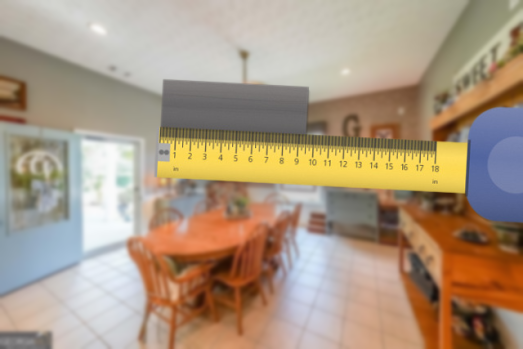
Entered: {"value": 9.5, "unit": "in"}
